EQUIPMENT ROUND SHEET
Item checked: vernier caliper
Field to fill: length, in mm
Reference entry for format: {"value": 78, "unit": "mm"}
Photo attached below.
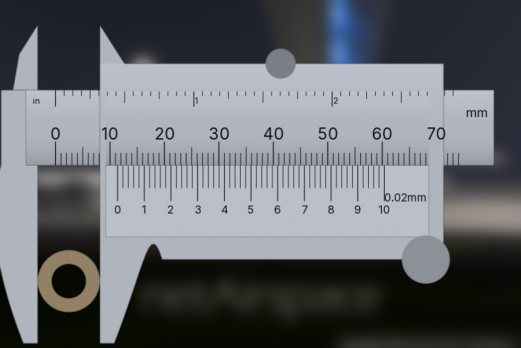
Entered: {"value": 11.4, "unit": "mm"}
